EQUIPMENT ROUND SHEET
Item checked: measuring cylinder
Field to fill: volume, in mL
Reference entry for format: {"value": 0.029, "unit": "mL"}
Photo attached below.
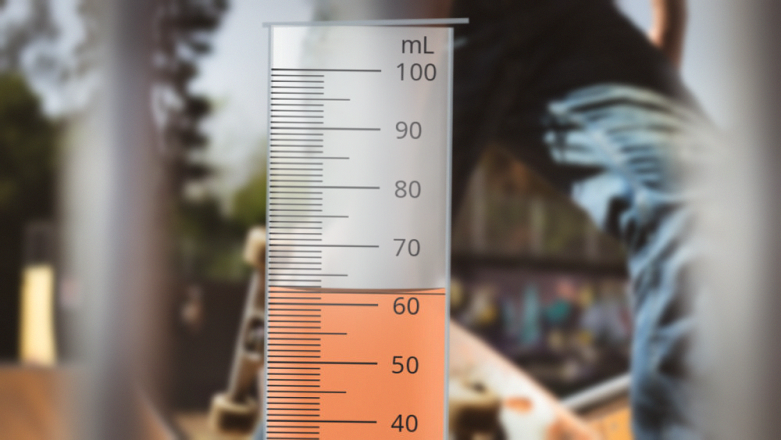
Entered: {"value": 62, "unit": "mL"}
